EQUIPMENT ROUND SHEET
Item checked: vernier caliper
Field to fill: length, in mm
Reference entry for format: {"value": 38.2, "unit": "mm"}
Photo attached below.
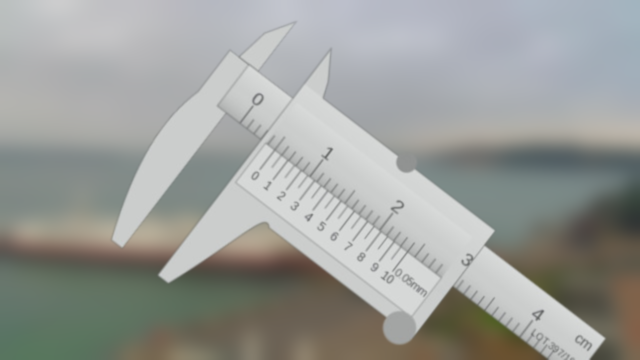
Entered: {"value": 5.0, "unit": "mm"}
